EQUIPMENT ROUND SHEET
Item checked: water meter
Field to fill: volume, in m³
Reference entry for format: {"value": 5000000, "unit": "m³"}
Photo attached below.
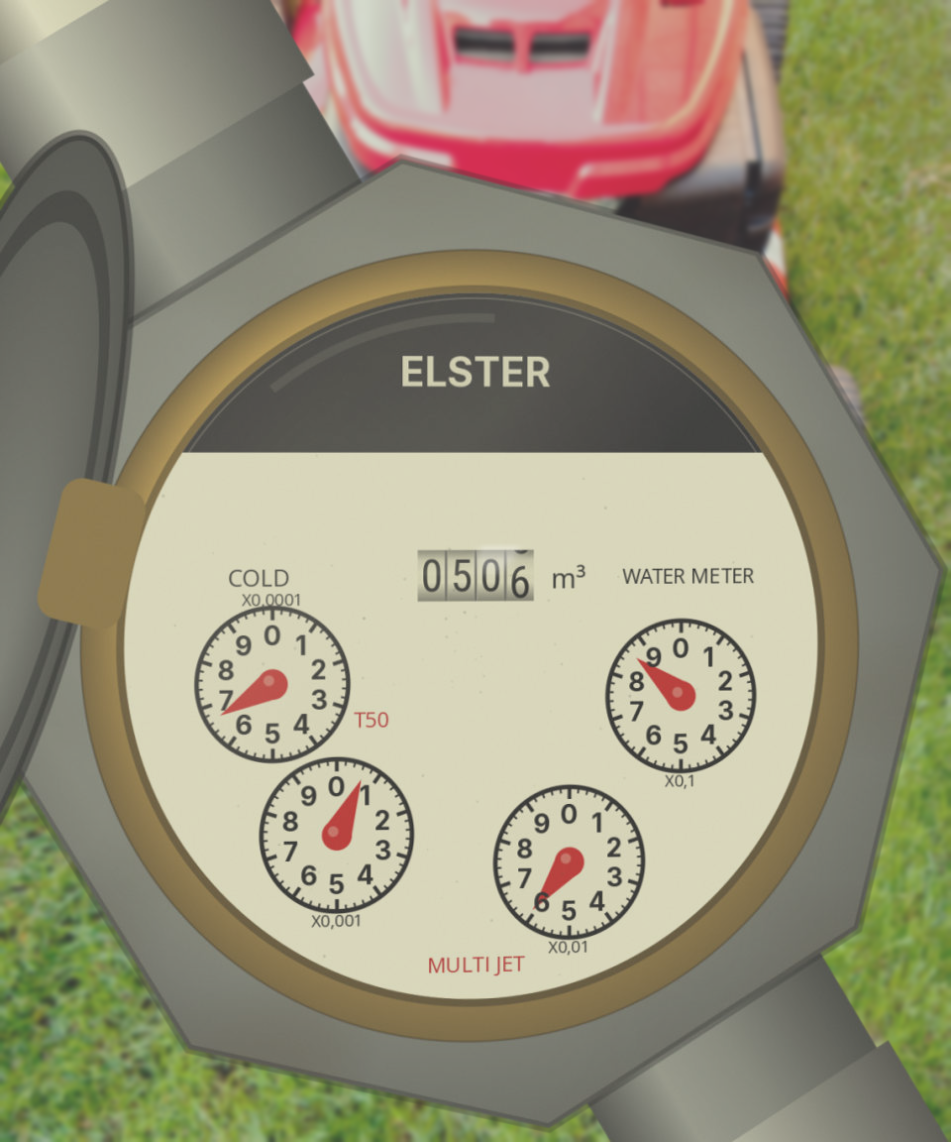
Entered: {"value": 505.8606, "unit": "m³"}
